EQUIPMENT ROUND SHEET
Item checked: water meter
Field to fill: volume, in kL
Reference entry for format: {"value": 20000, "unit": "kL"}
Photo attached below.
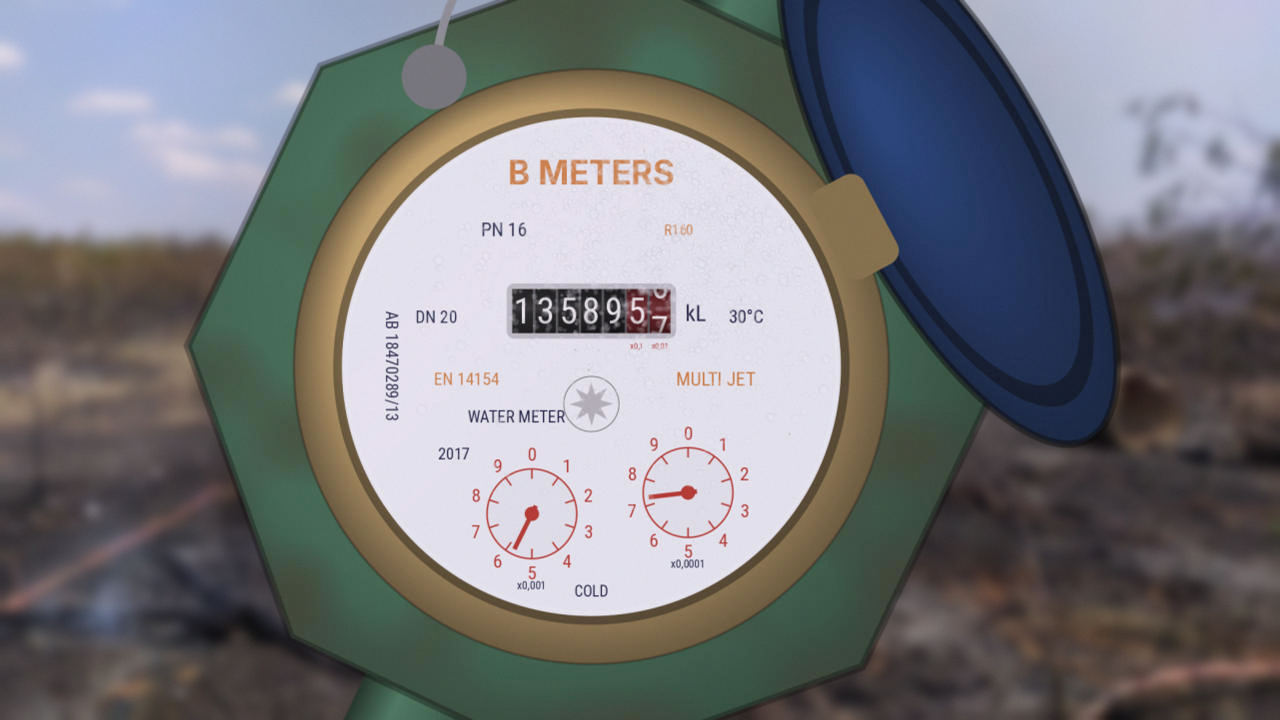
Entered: {"value": 13589.5657, "unit": "kL"}
